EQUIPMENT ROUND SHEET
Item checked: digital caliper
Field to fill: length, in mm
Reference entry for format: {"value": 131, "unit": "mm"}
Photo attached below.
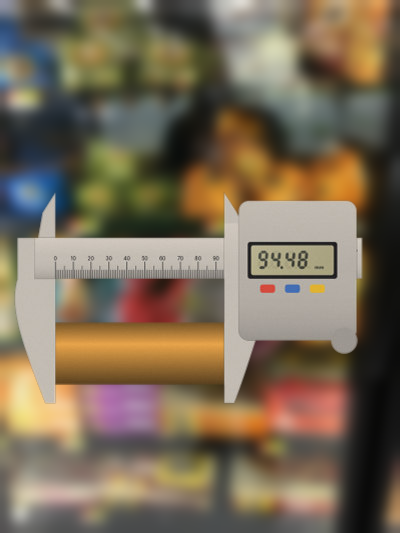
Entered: {"value": 94.48, "unit": "mm"}
